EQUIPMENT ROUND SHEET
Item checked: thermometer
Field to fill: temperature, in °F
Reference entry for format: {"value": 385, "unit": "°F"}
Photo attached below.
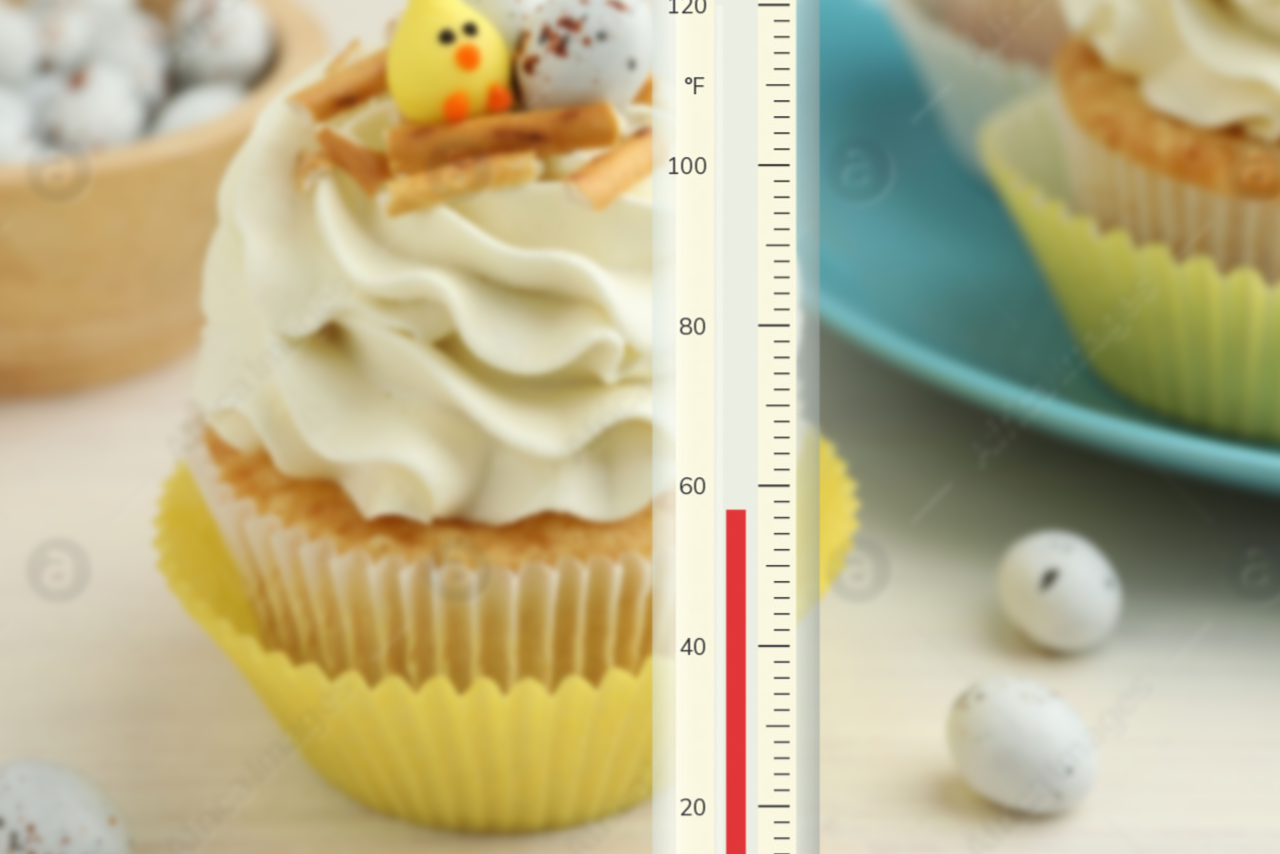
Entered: {"value": 57, "unit": "°F"}
